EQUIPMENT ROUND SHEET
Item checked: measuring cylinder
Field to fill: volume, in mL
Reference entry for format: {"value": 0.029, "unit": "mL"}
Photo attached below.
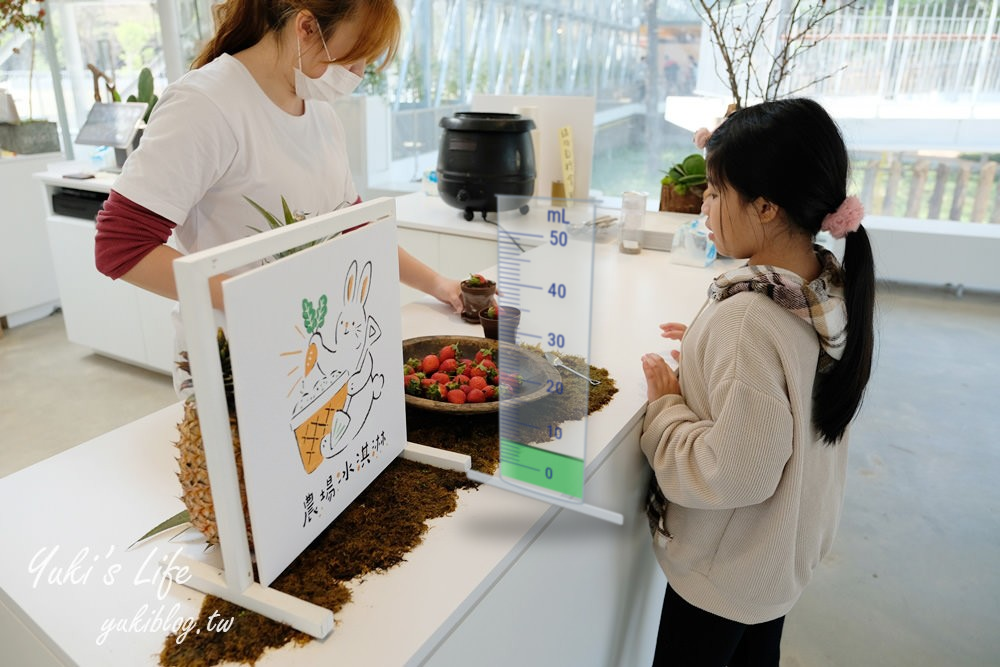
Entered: {"value": 5, "unit": "mL"}
